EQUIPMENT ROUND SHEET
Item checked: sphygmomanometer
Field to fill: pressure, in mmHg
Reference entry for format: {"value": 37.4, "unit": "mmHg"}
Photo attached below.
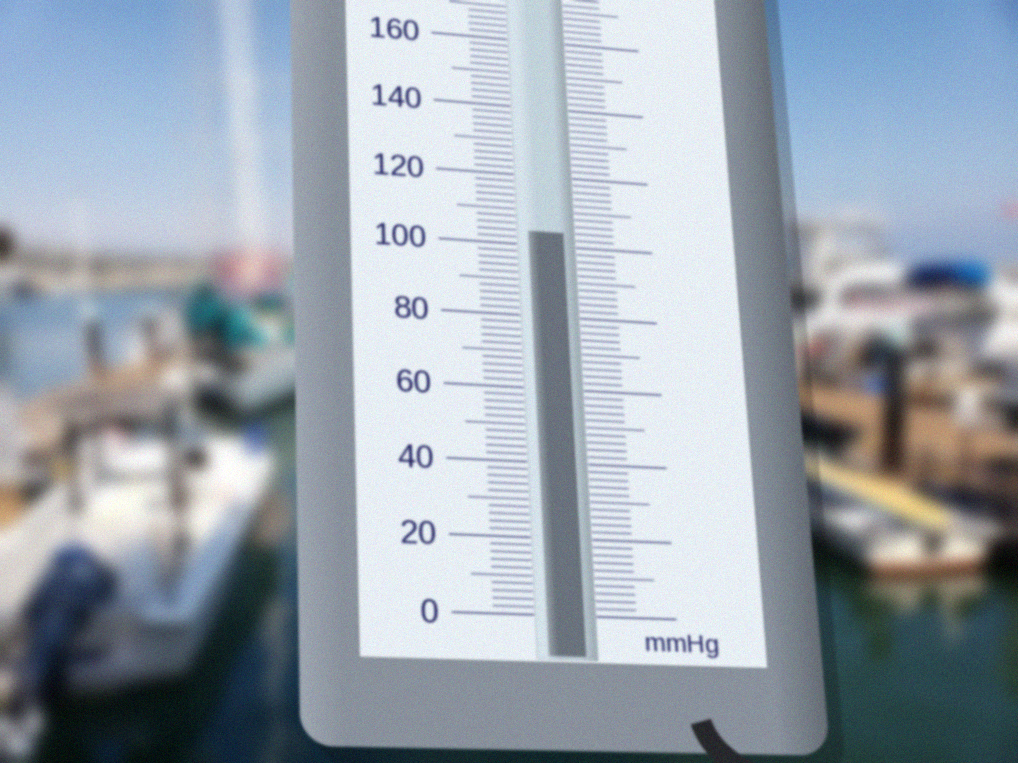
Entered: {"value": 104, "unit": "mmHg"}
